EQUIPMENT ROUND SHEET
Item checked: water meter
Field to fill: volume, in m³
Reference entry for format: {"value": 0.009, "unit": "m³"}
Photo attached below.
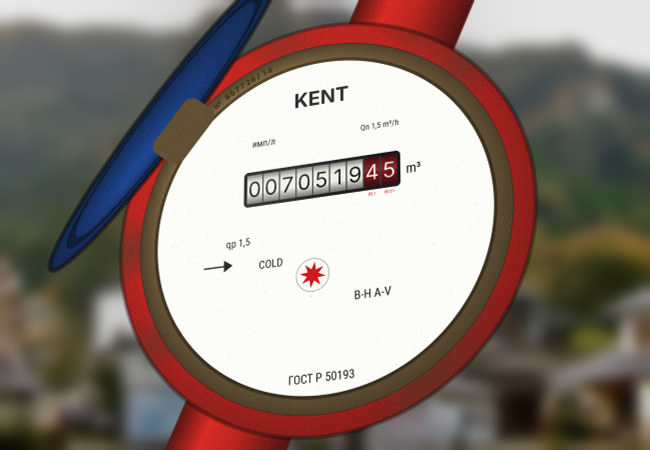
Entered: {"value": 70519.45, "unit": "m³"}
